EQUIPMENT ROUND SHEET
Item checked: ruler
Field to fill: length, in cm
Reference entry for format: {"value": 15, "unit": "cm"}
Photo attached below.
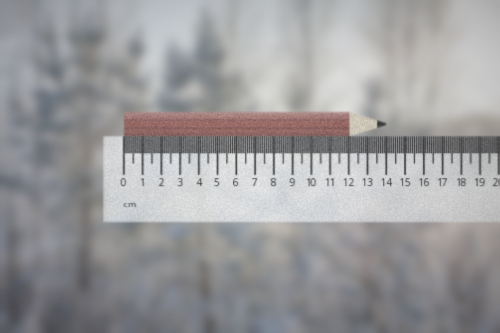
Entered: {"value": 14, "unit": "cm"}
